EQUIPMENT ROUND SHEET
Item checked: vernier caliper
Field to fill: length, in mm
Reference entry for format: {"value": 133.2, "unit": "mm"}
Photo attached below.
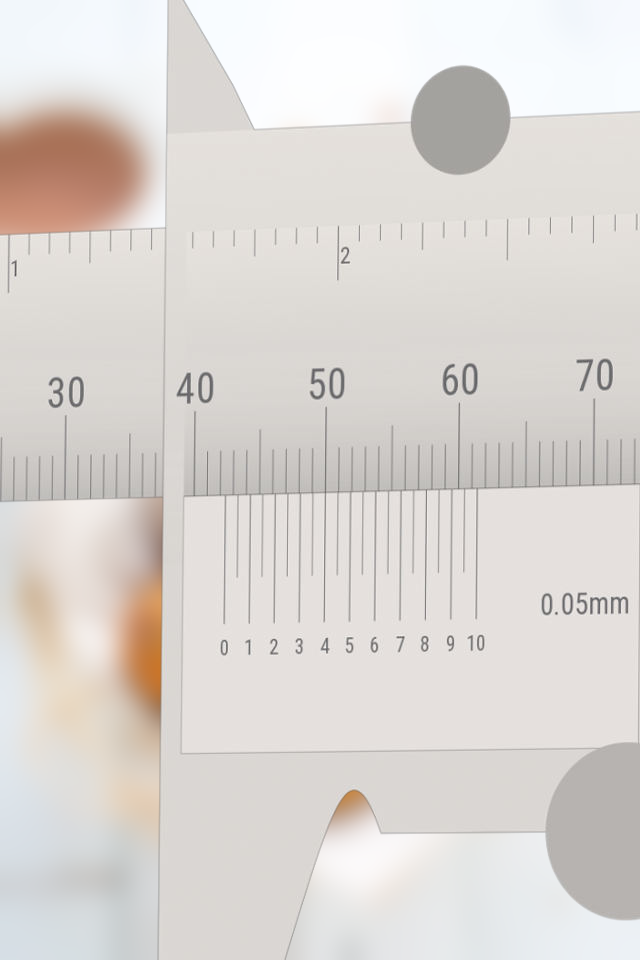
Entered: {"value": 42.4, "unit": "mm"}
